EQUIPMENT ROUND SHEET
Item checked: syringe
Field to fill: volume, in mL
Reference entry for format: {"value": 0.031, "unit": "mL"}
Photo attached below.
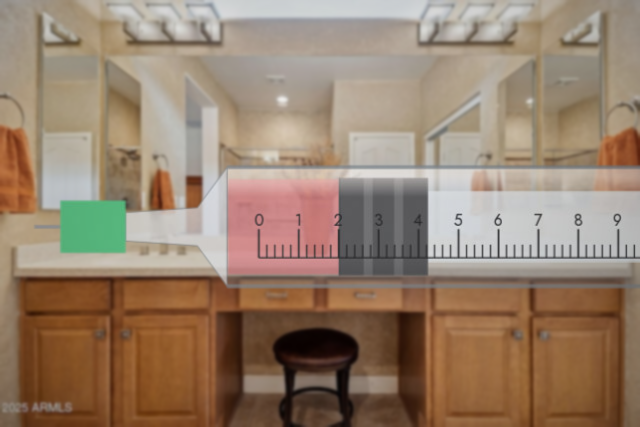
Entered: {"value": 2, "unit": "mL"}
